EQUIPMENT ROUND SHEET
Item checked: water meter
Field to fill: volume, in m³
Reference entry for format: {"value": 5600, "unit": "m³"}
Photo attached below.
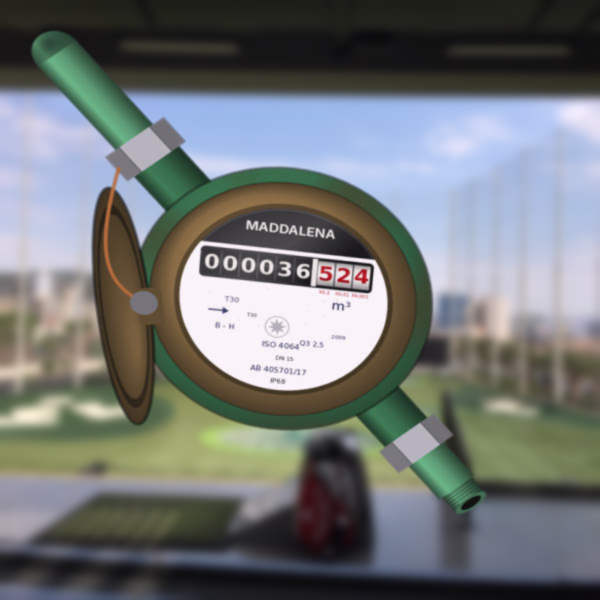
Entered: {"value": 36.524, "unit": "m³"}
